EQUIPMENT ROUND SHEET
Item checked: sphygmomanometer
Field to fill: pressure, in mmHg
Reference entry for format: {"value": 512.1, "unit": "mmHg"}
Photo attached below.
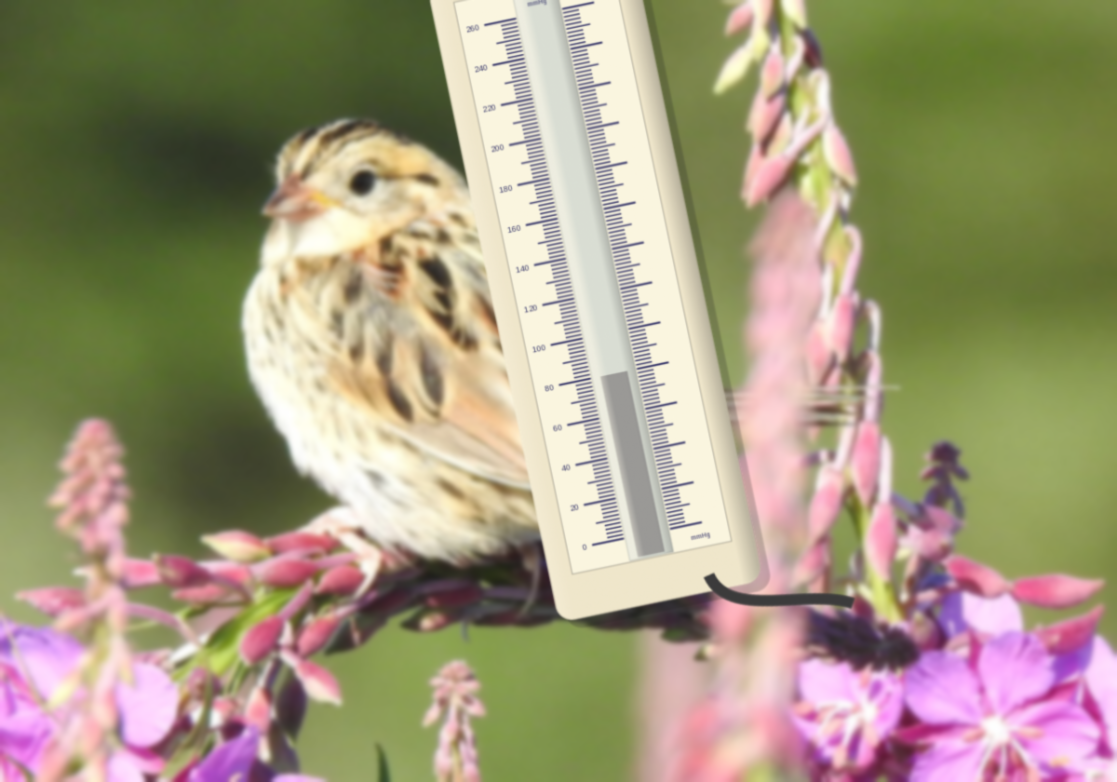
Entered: {"value": 80, "unit": "mmHg"}
